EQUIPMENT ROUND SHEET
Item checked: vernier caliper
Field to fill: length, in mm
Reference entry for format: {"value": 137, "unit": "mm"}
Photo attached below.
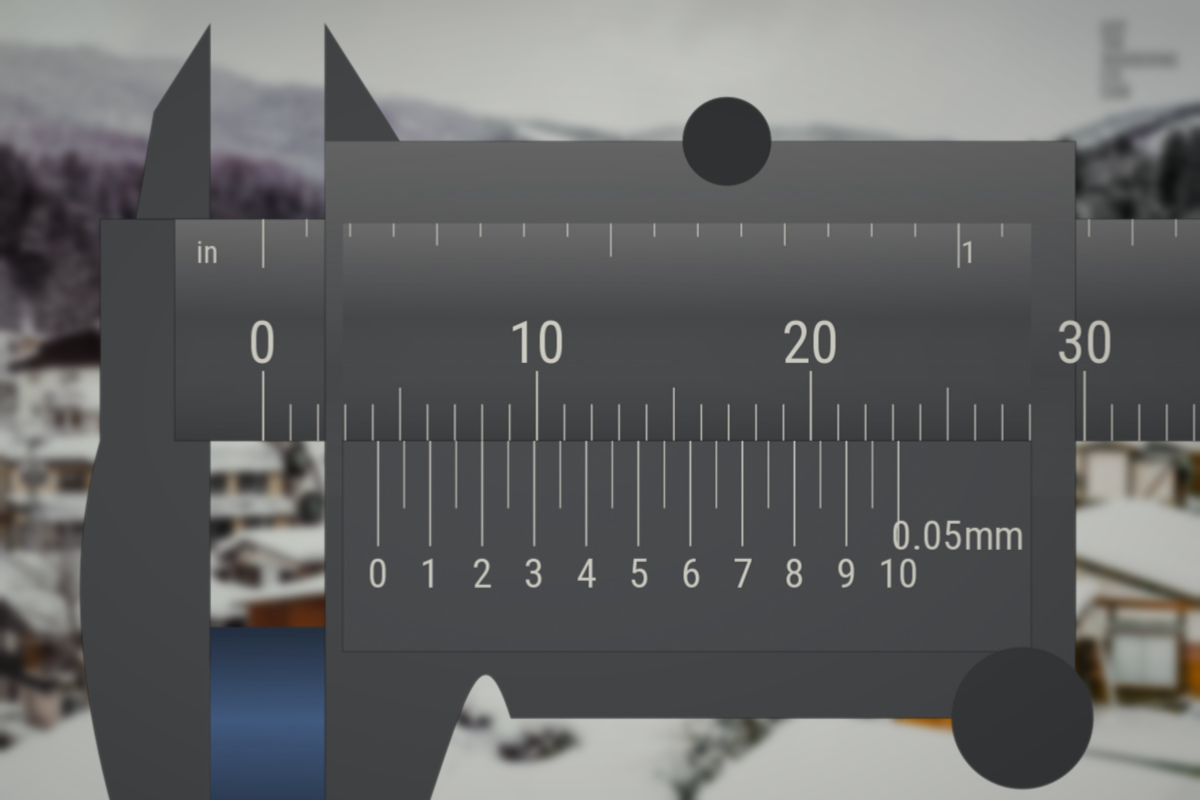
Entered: {"value": 4.20, "unit": "mm"}
